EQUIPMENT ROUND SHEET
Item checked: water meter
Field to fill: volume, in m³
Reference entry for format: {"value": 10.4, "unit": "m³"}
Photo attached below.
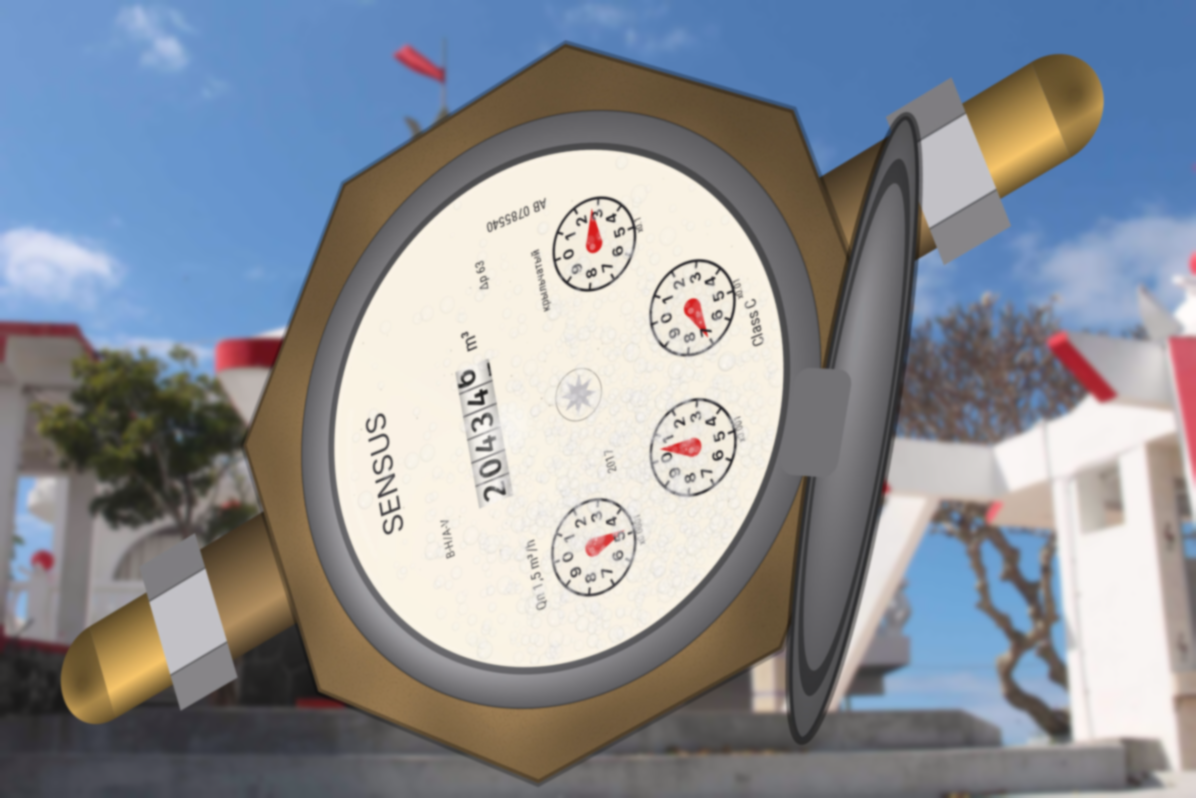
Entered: {"value": 204346.2704, "unit": "m³"}
